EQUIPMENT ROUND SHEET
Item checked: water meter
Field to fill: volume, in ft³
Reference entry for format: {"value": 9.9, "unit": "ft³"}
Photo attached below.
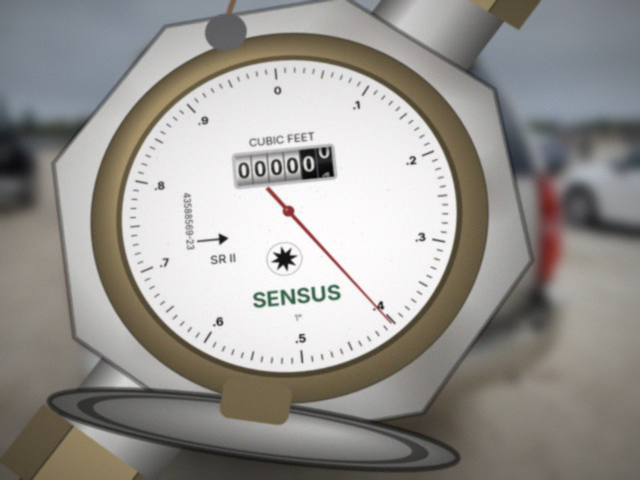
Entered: {"value": 0.40, "unit": "ft³"}
